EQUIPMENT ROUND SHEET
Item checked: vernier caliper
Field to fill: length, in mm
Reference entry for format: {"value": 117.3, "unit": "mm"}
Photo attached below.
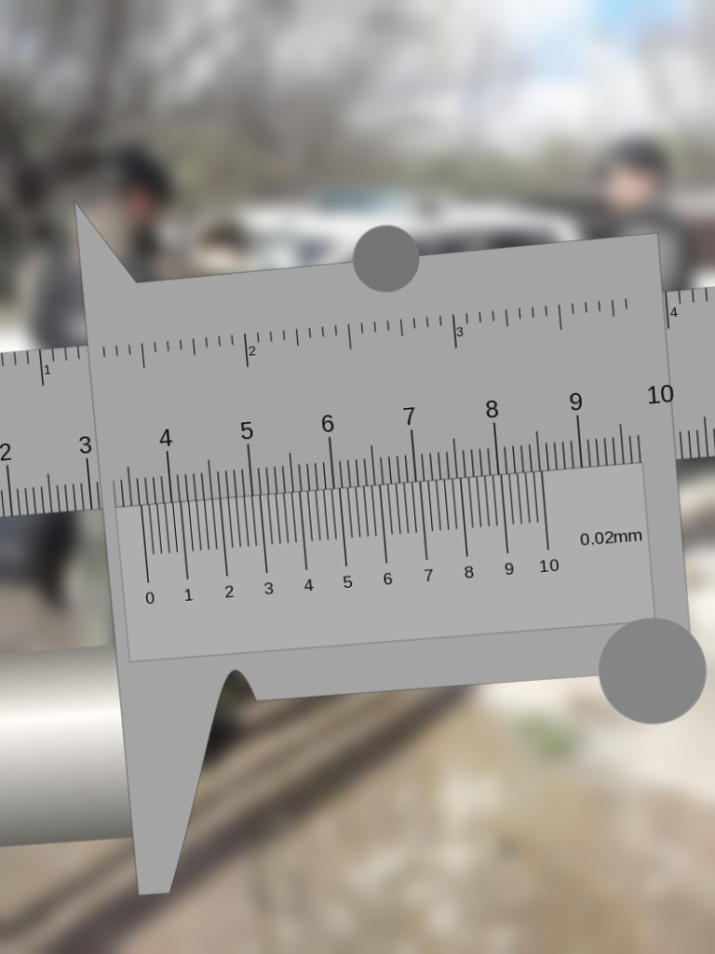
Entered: {"value": 36.2, "unit": "mm"}
